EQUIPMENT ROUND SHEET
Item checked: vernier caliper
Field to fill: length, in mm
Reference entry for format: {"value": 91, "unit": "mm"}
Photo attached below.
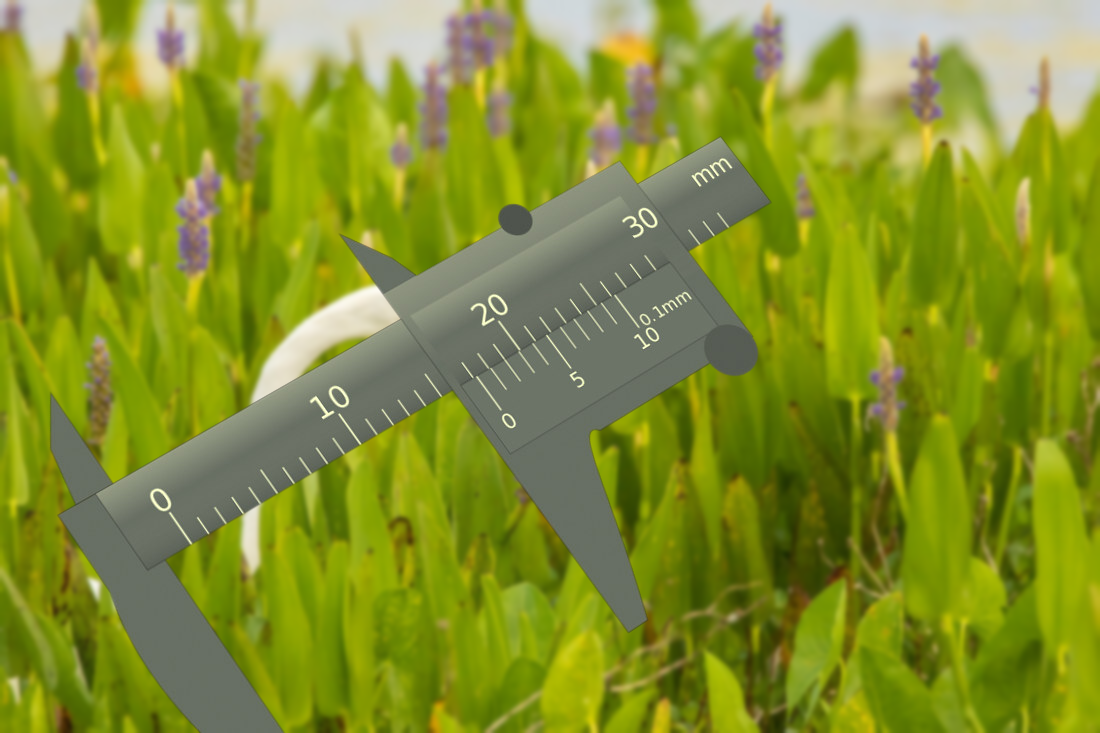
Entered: {"value": 17.2, "unit": "mm"}
